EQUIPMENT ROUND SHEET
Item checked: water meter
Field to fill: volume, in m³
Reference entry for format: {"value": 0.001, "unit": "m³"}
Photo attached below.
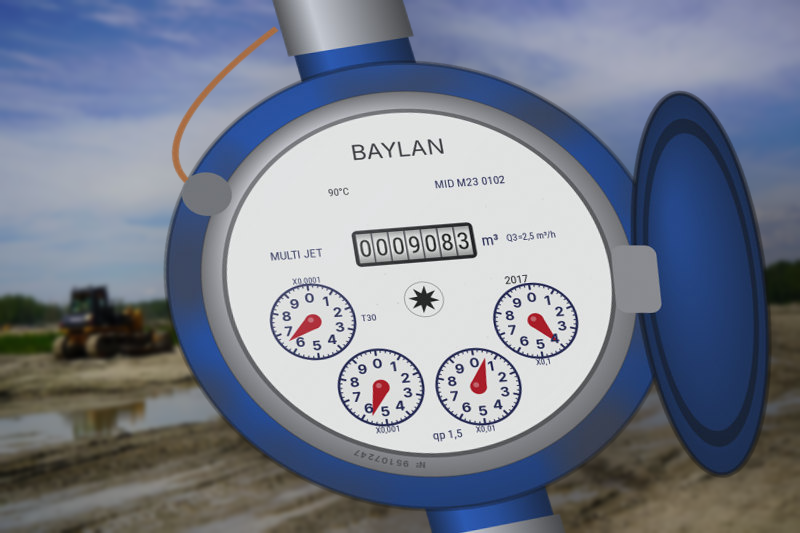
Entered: {"value": 9083.4056, "unit": "m³"}
